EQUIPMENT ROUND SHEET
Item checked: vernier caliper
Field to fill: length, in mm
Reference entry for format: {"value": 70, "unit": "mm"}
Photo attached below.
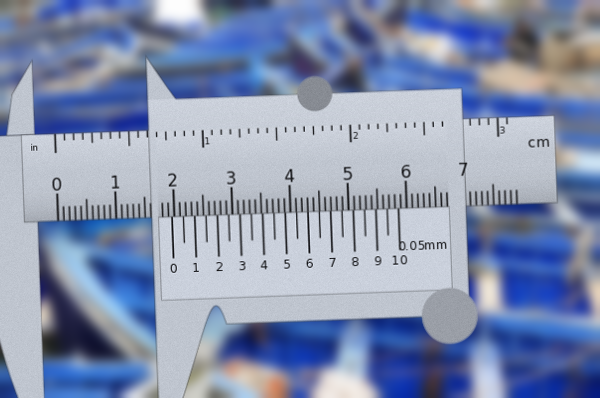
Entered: {"value": 19.6, "unit": "mm"}
